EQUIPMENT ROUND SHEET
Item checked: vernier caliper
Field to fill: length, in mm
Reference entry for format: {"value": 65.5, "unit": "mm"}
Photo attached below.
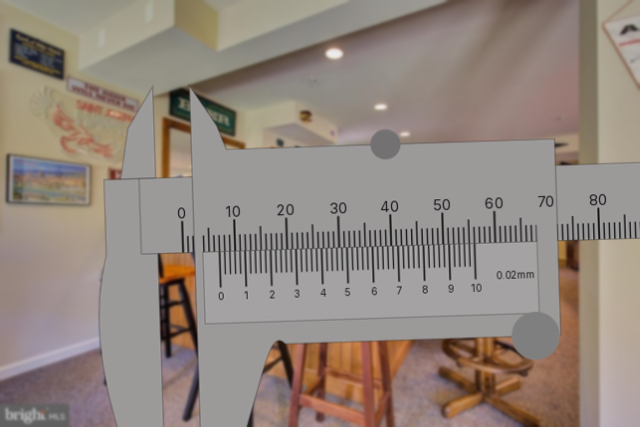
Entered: {"value": 7.0, "unit": "mm"}
